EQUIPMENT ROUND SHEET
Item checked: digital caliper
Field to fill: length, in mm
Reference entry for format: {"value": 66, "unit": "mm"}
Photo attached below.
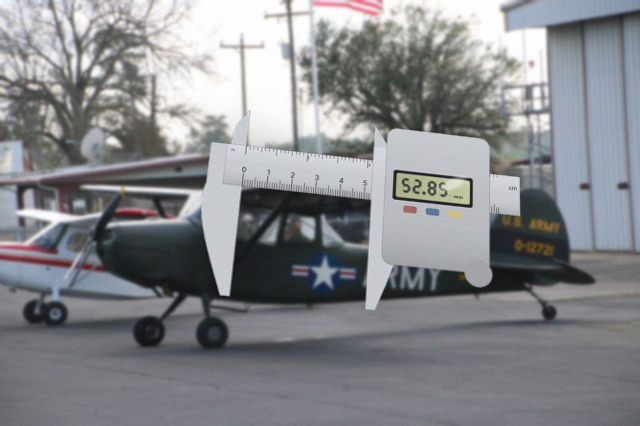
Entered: {"value": 52.85, "unit": "mm"}
